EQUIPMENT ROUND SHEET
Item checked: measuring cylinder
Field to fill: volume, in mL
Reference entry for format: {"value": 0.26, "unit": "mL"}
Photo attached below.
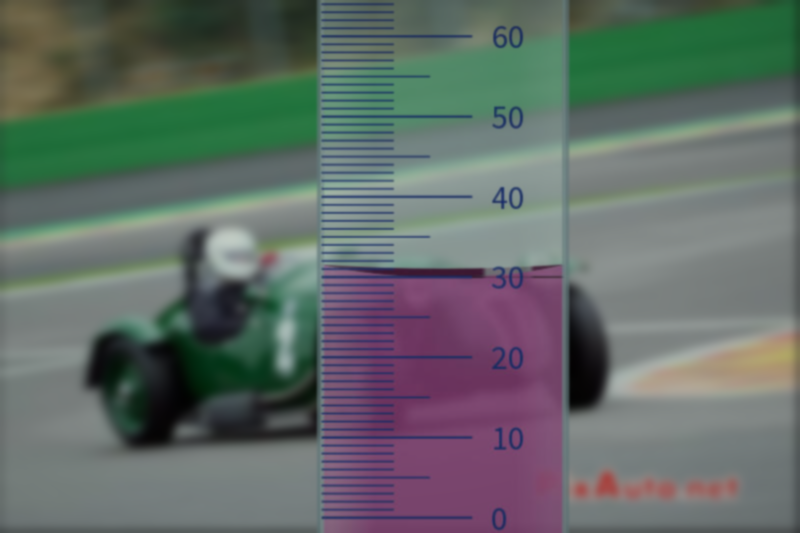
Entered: {"value": 30, "unit": "mL"}
